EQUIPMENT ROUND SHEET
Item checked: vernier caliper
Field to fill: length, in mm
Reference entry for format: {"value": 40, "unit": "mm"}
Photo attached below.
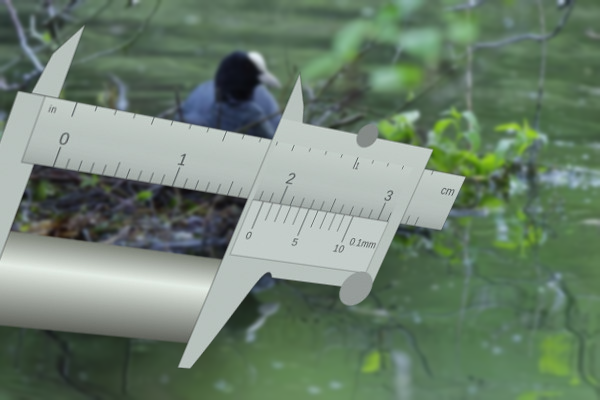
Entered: {"value": 18.4, "unit": "mm"}
